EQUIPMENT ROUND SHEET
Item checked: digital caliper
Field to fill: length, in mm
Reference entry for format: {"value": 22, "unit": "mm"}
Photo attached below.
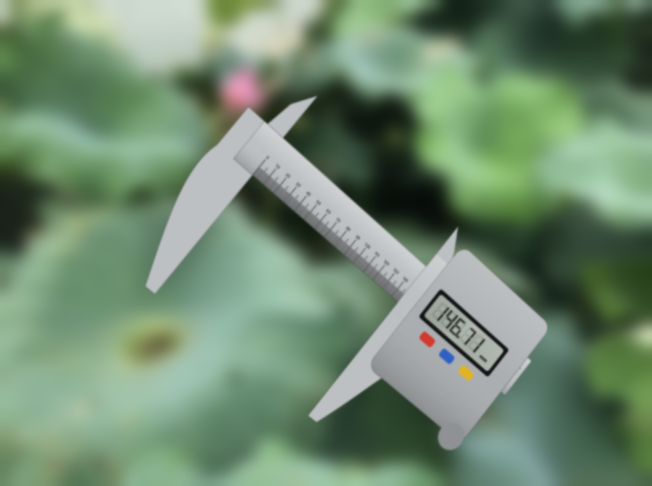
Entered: {"value": 146.71, "unit": "mm"}
